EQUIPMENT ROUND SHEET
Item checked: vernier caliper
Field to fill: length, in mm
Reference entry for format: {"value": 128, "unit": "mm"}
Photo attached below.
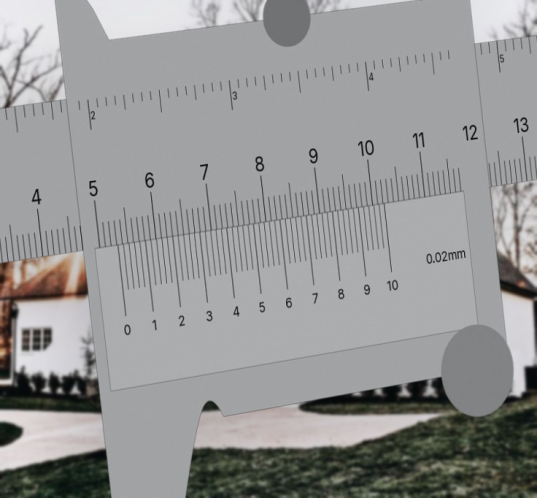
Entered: {"value": 53.2, "unit": "mm"}
